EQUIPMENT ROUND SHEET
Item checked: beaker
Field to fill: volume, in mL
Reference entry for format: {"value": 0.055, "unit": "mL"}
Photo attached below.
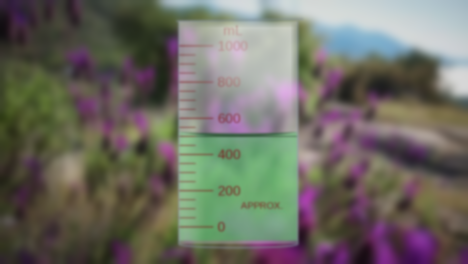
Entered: {"value": 500, "unit": "mL"}
